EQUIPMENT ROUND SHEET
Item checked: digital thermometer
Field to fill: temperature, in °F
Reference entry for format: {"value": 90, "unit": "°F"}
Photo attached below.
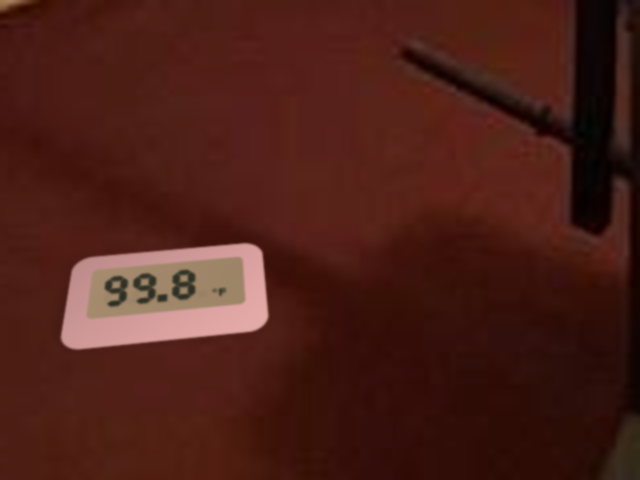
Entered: {"value": 99.8, "unit": "°F"}
